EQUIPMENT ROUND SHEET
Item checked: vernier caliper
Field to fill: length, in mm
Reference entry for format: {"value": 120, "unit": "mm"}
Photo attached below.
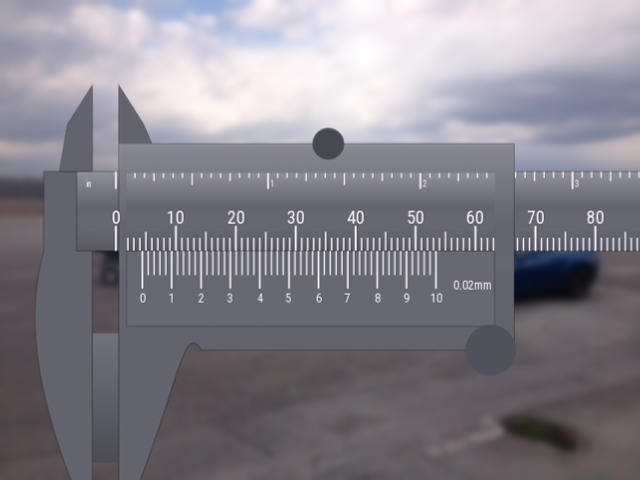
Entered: {"value": 4.4, "unit": "mm"}
